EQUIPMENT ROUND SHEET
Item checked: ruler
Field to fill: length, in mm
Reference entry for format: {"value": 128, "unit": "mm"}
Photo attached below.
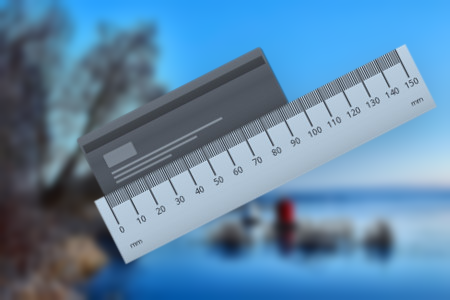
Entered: {"value": 95, "unit": "mm"}
